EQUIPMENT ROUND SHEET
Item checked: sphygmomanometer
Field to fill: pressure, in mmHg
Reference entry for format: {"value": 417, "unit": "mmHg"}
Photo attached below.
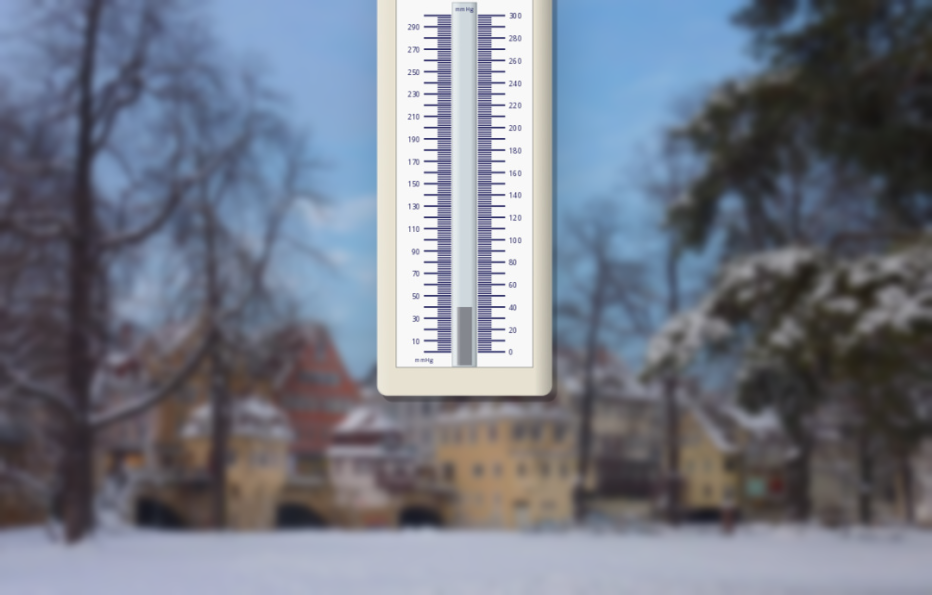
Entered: {"value": 40, "unit": "mmHg"}
